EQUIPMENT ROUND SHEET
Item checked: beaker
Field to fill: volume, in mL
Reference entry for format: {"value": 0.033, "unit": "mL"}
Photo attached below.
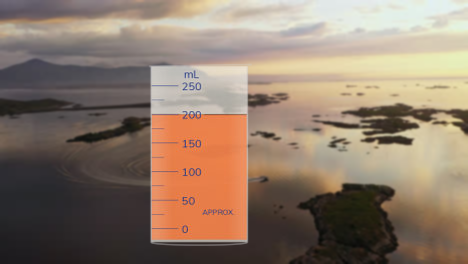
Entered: {"value": 200, "unit": "mL"}
